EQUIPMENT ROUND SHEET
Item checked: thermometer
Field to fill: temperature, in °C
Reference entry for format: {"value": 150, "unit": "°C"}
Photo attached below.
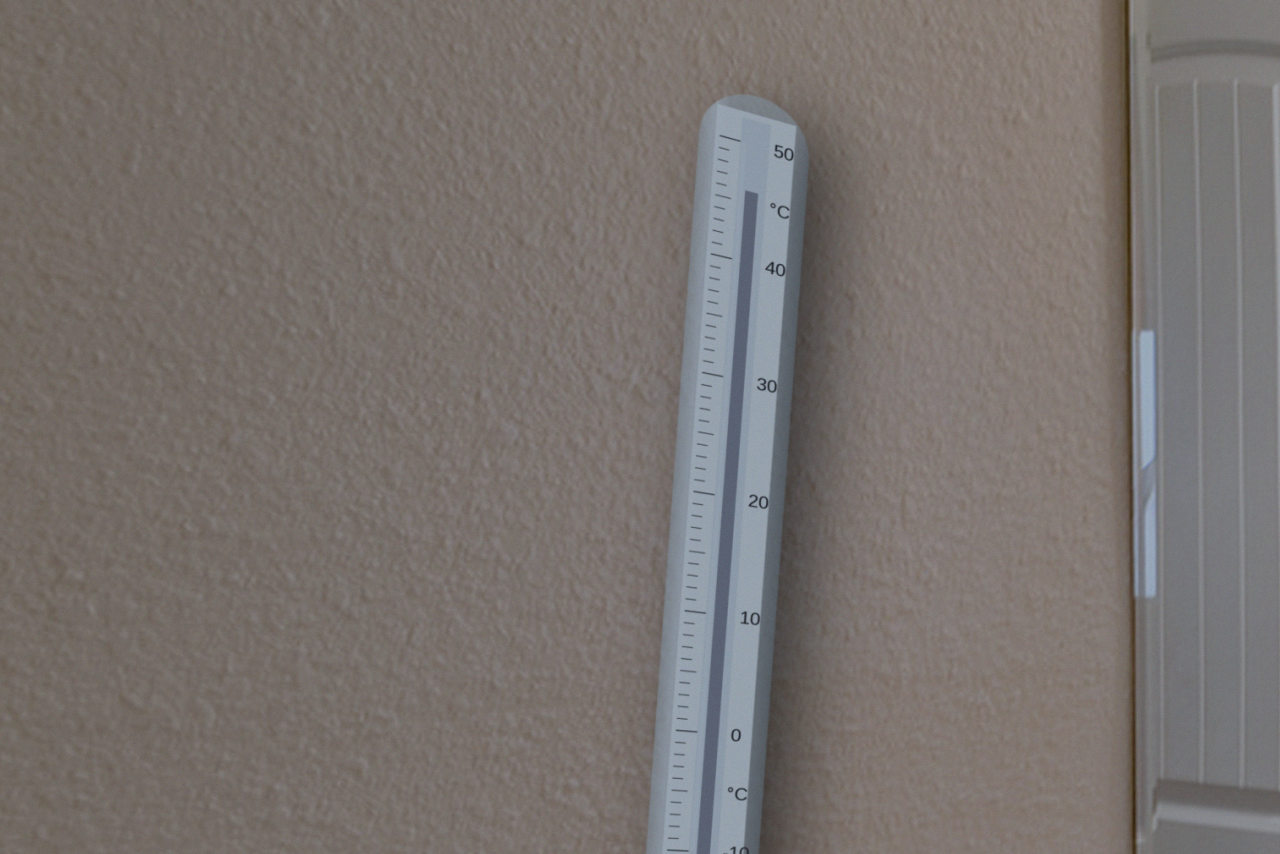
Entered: {"value": 46, "unit": "°C"}
